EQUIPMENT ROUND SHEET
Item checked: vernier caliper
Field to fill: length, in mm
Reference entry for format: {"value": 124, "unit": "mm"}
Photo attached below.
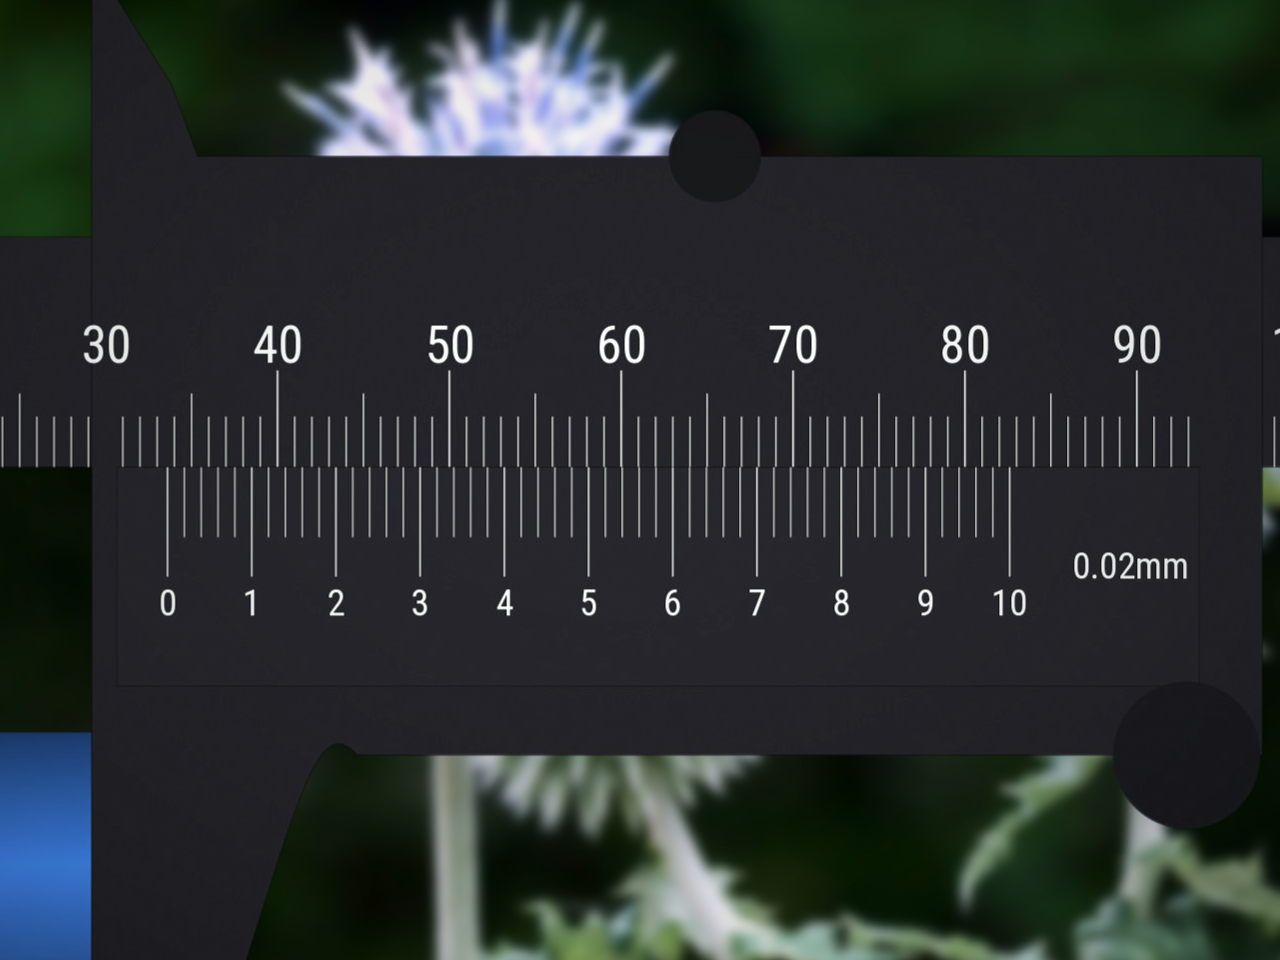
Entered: {"value": 33.6, "unit": "mm"}
